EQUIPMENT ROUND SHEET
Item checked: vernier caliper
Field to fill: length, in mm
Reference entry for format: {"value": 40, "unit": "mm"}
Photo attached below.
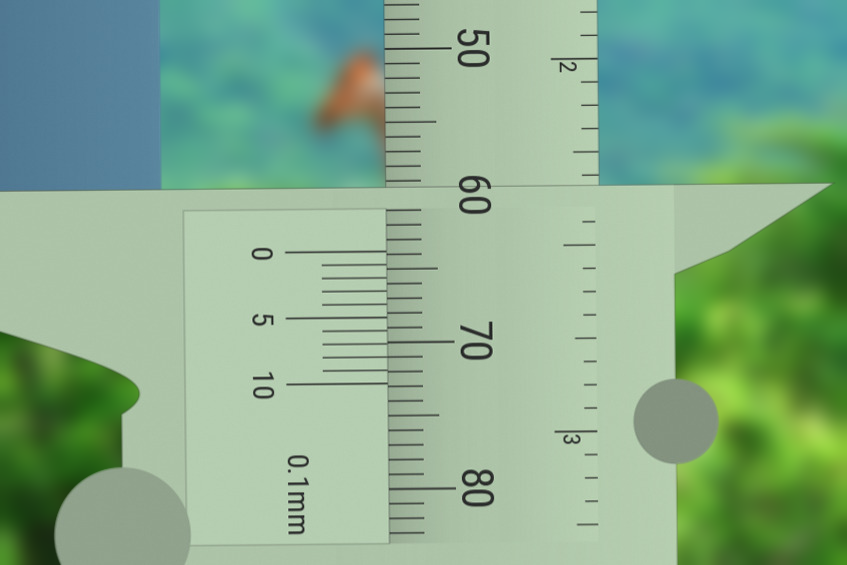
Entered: {"value": 63.8, "unit": "mm"}
